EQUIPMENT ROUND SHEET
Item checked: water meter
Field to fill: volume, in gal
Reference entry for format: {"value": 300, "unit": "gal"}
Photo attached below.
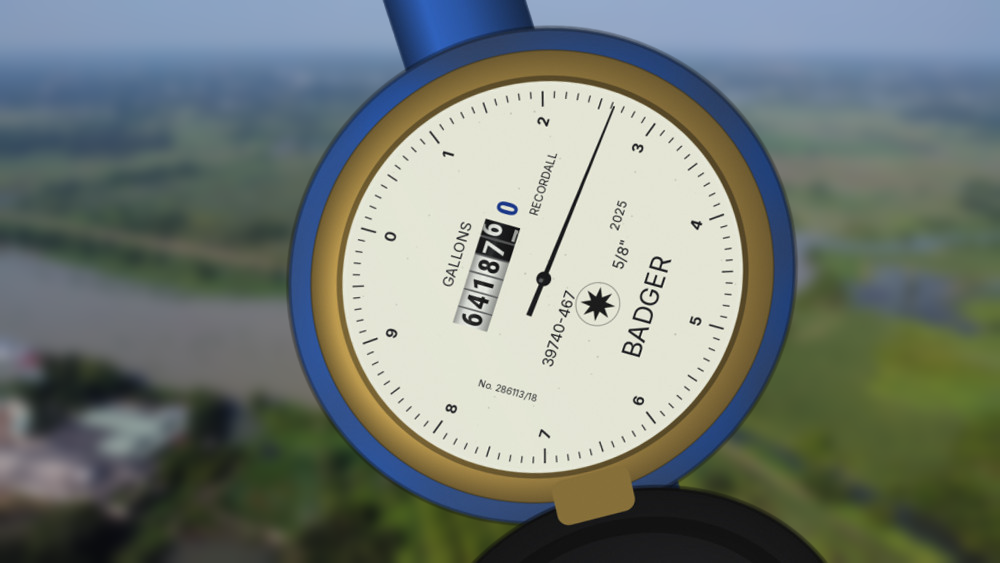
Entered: {"value": 6418762.6, "unit": "gal"}
